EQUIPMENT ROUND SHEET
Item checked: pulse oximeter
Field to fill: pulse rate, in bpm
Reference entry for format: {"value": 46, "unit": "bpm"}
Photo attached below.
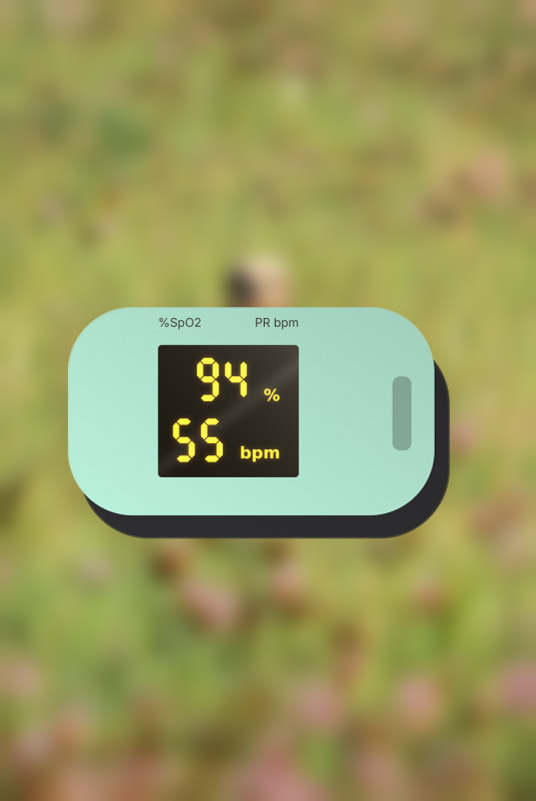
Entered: {"value": 55, "unit": "bpm"}
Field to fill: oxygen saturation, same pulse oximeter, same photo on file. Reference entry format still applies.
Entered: {"value": 94, "unit": "%"}
